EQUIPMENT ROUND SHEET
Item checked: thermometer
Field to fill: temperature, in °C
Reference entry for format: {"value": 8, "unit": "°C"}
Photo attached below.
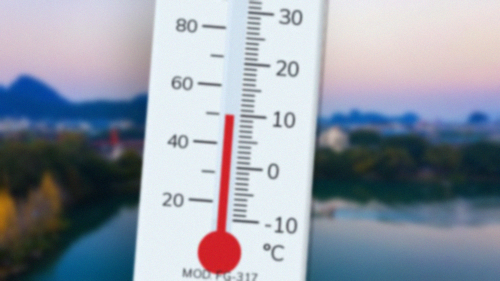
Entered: {"value": 10, "unit": "°C"}
